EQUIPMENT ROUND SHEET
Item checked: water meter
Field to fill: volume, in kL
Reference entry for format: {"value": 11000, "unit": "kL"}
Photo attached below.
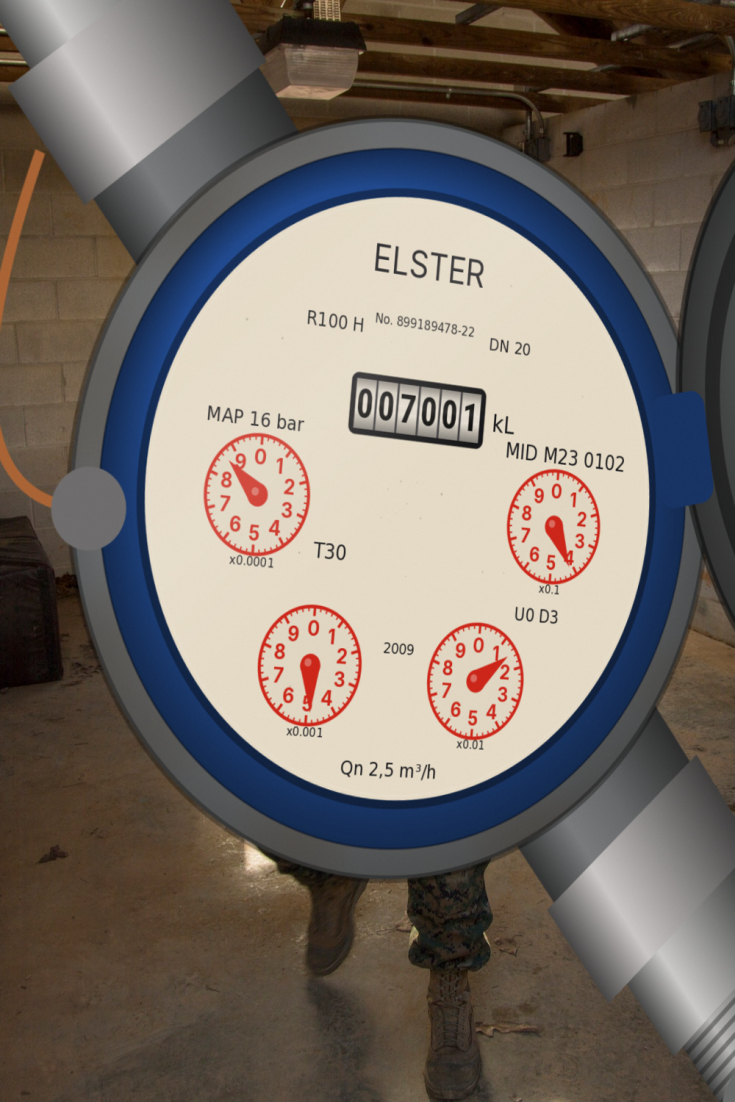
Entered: {"value": 7001.4148, "unit": "kL"}
